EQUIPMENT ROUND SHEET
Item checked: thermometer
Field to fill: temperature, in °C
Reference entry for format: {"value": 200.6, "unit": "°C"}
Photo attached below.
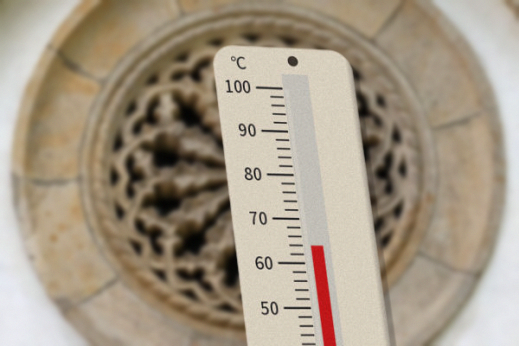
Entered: {"value": 64, "unit": "°C"}
